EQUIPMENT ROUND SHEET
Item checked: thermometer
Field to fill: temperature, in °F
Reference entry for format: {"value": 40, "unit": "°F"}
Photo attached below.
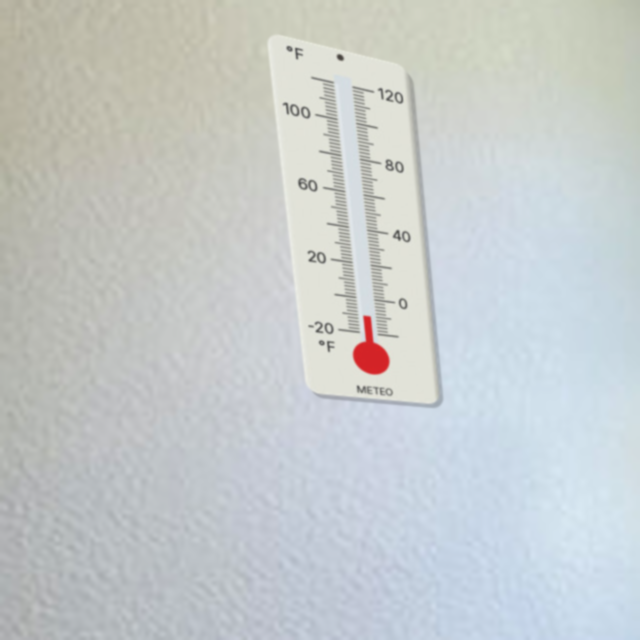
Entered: {"value": -10, "unit": "°F"}
